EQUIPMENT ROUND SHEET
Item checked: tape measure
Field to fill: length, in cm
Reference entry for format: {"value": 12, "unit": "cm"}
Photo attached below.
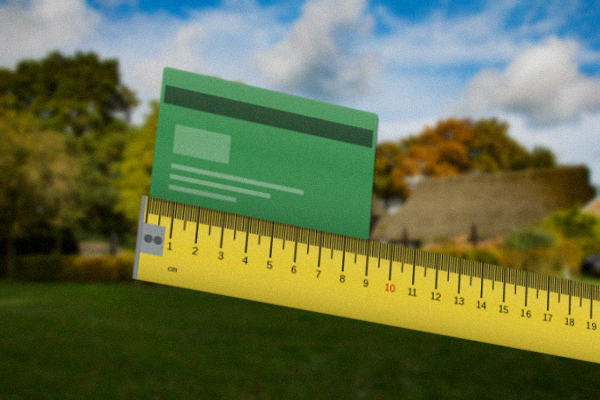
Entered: {"value": 9, "unit": "cm"}
